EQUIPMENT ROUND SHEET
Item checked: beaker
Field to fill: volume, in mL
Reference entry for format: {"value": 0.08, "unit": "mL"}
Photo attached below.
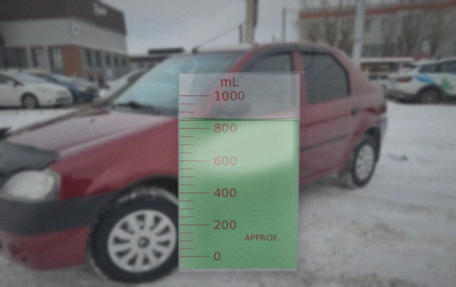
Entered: {"value": 850, "unit": "mL"}
